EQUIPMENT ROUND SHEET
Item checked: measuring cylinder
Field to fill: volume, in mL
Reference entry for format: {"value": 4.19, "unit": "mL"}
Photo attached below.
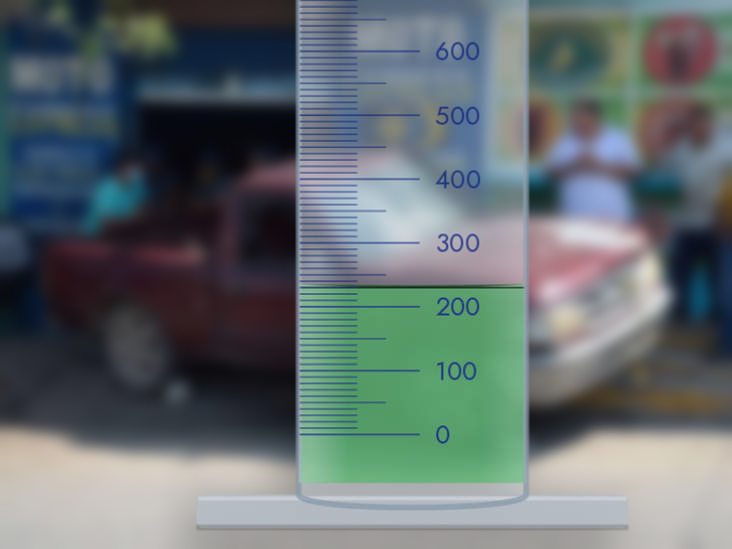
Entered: {"value": 230, "unit": "mL"}
